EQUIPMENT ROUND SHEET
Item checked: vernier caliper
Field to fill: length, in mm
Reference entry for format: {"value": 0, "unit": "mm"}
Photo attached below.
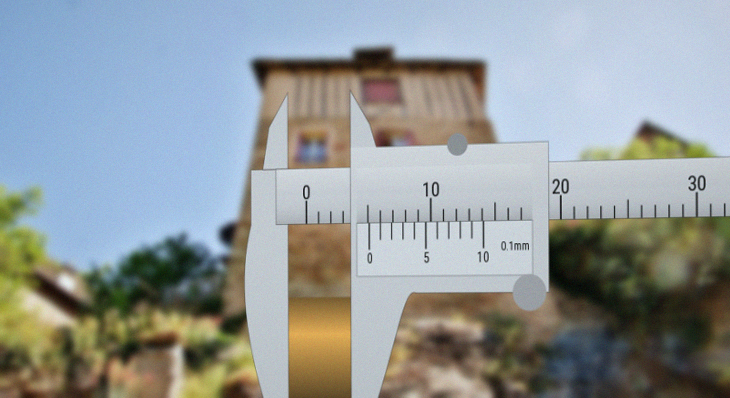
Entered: {"value": 5.1, "unit": "mm"}
